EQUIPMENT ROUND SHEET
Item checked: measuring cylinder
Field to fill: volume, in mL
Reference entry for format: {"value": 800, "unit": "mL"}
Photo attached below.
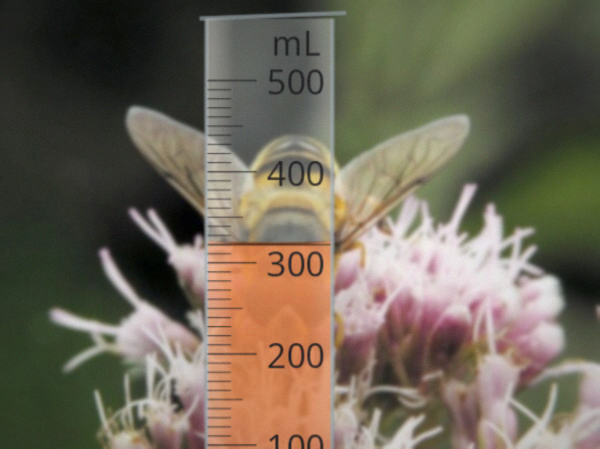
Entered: {"value": 320, "unit": "mL"}
